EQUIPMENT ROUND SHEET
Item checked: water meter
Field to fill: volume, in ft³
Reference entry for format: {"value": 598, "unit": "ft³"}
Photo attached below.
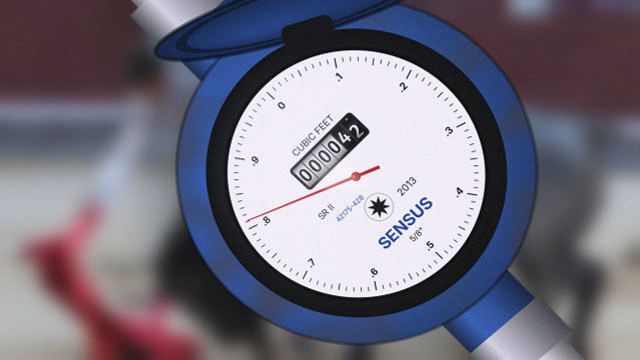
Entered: {"value": 41.81, "unit": "ft³"}
